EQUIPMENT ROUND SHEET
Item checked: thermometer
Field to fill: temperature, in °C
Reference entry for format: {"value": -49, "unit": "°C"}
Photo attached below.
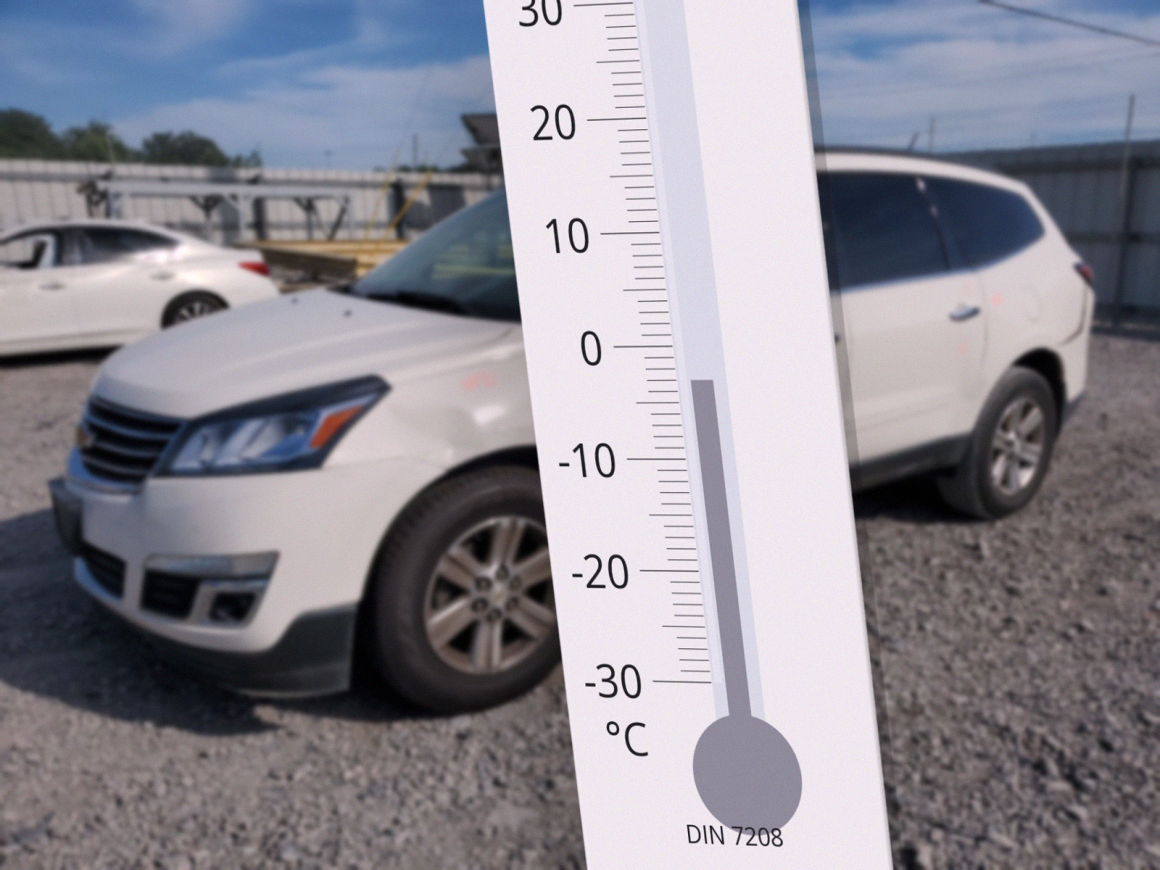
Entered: {"value": -3, "unit": "°C"}
